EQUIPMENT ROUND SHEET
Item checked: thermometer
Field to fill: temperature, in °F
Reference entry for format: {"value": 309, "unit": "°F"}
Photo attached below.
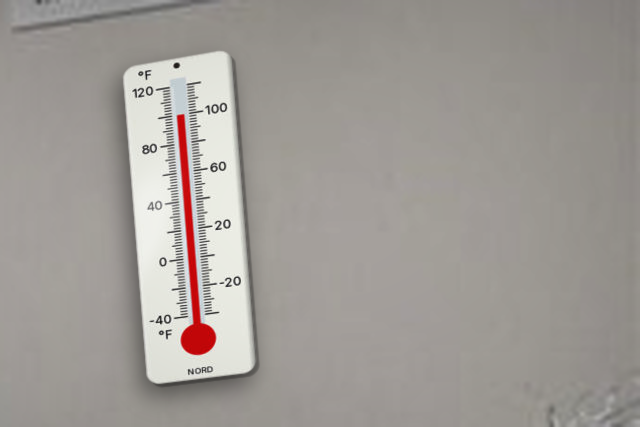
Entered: {"value": 100, "unit": "°F"}
